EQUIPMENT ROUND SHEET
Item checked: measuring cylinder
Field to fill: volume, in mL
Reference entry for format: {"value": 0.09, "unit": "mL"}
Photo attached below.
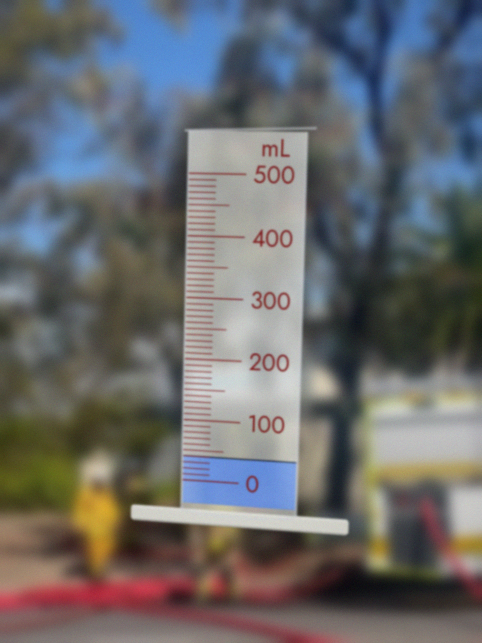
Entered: {"value": 40, "unit": "mL"}
